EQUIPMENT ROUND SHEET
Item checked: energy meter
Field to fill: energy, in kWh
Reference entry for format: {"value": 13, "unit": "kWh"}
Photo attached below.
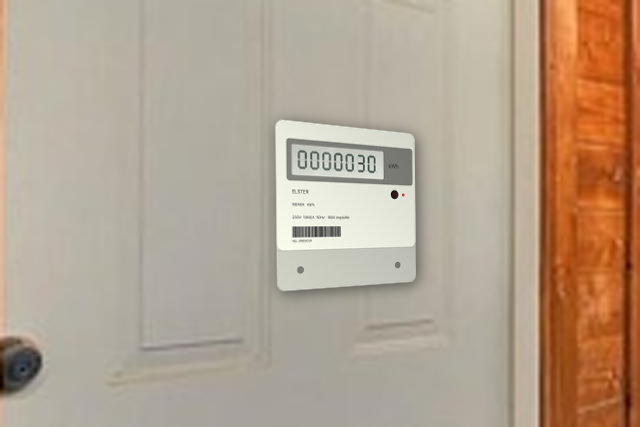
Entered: {"value": 30, "unit": "kWh"}
